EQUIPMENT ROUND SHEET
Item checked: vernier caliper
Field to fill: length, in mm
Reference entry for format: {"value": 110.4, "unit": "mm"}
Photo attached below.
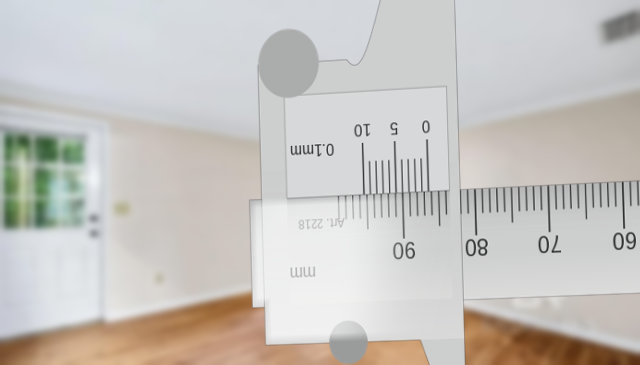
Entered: {"value": 86.4, "unit": "mm"}
